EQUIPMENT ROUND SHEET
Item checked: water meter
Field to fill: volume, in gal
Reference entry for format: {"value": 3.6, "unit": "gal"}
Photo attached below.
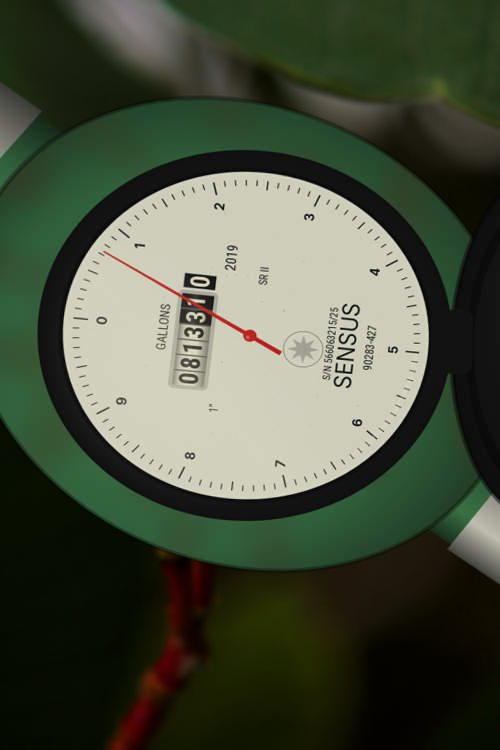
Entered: {"value": 813310.7, "unit": "gal"}
